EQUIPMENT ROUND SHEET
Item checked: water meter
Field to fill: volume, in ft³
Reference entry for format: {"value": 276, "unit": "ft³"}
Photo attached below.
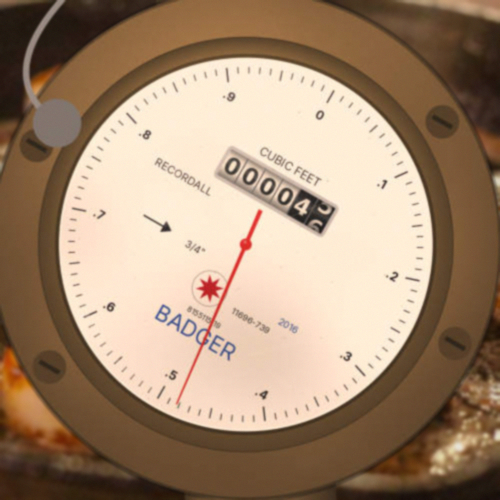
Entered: {"value": 45.48, "unit": "ft³"}
